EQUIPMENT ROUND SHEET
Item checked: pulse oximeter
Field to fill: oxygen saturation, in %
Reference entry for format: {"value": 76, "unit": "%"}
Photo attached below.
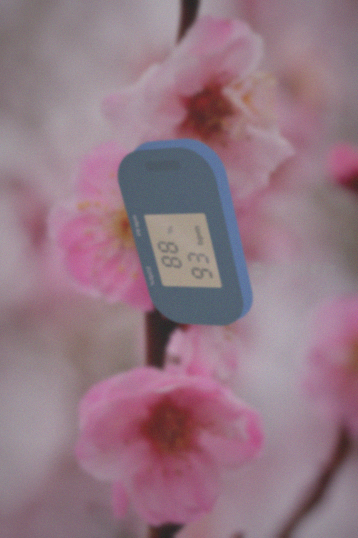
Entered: {"value": 88, "unit": "%"}
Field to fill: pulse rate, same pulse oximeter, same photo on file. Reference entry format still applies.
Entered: {"value": 93, "unit": "bpm"}
